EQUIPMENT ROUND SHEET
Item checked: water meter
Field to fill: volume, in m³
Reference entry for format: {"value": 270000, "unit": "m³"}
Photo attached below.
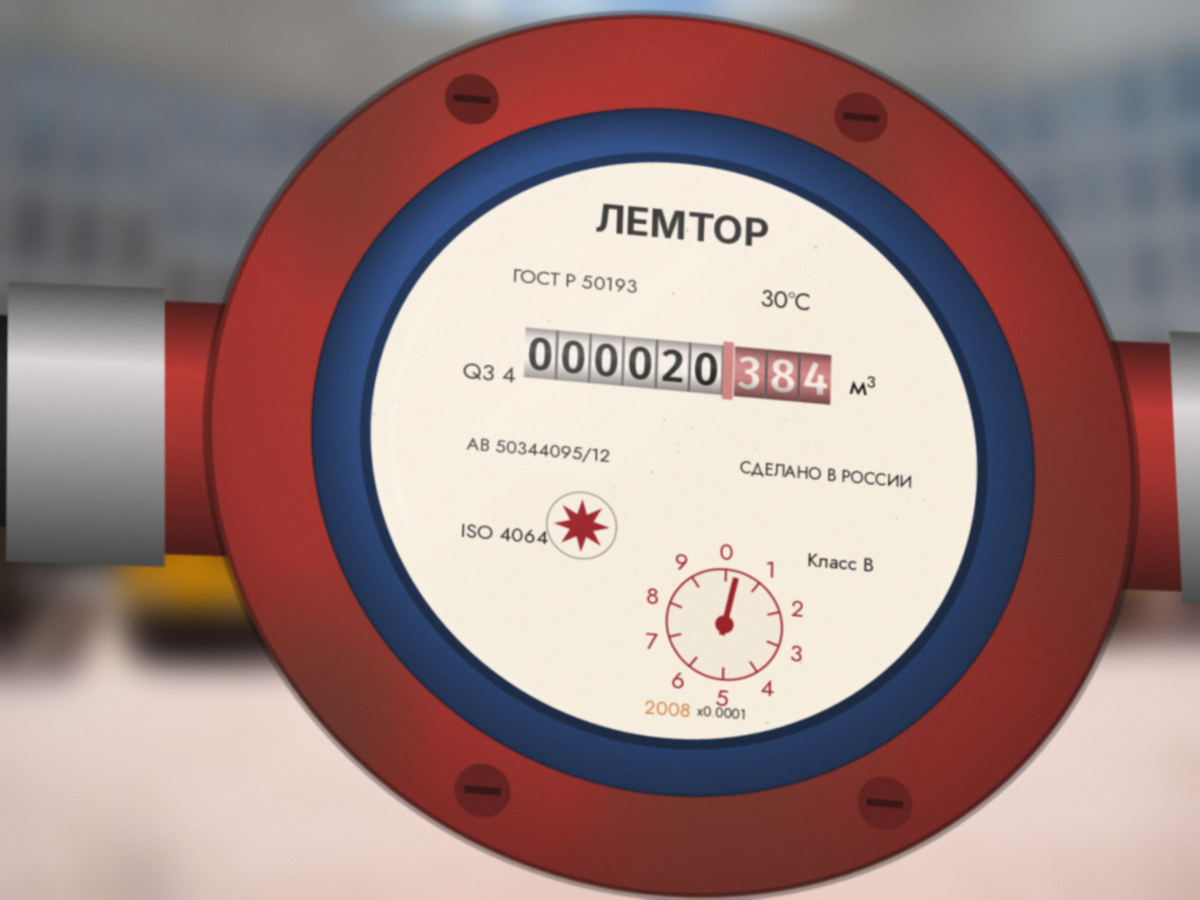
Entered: {"value": 20.3840, "unit": "m³"}
